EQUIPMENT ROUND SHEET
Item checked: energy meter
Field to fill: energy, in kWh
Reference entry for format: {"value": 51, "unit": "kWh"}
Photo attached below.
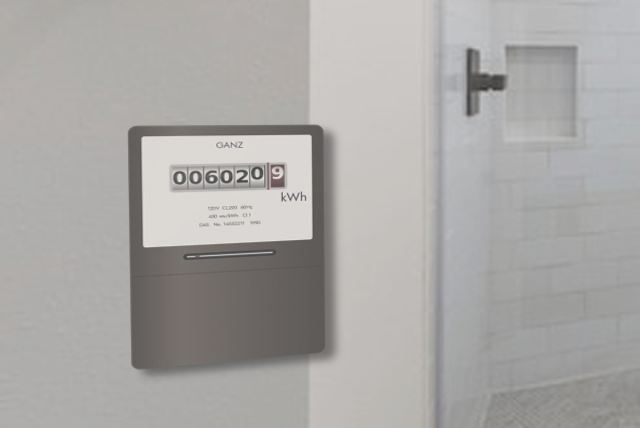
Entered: {"value": 6020.9, "unit": "kWh"}
